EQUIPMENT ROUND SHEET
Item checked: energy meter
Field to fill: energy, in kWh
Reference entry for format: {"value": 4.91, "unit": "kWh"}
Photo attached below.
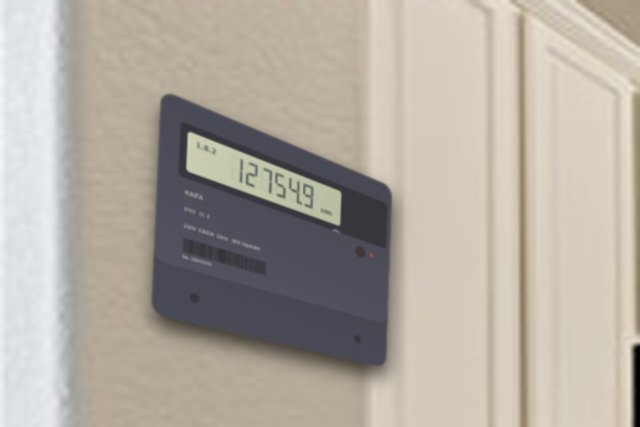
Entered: {"value": 12754.9, "unit": "kWh"}
